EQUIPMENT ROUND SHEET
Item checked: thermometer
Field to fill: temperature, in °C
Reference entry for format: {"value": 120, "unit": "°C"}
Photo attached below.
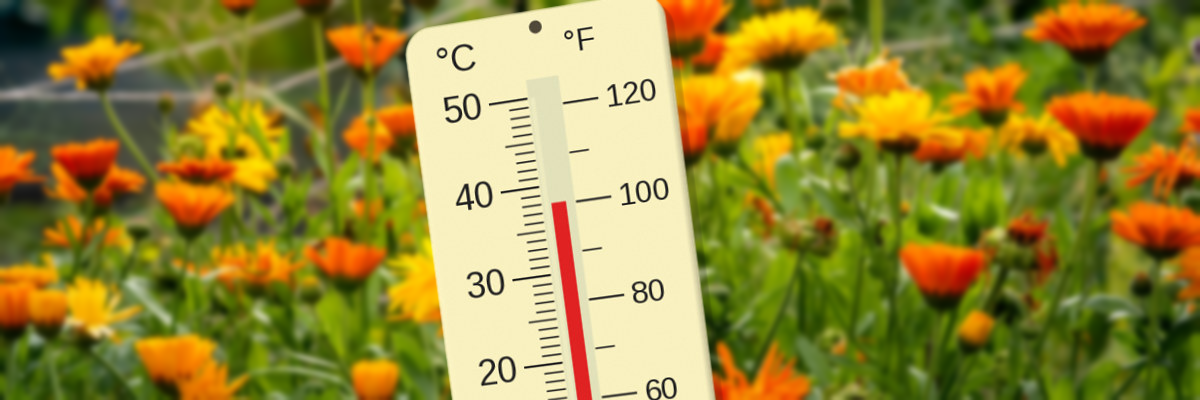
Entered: {"value": 38, "unit": "°C"}
